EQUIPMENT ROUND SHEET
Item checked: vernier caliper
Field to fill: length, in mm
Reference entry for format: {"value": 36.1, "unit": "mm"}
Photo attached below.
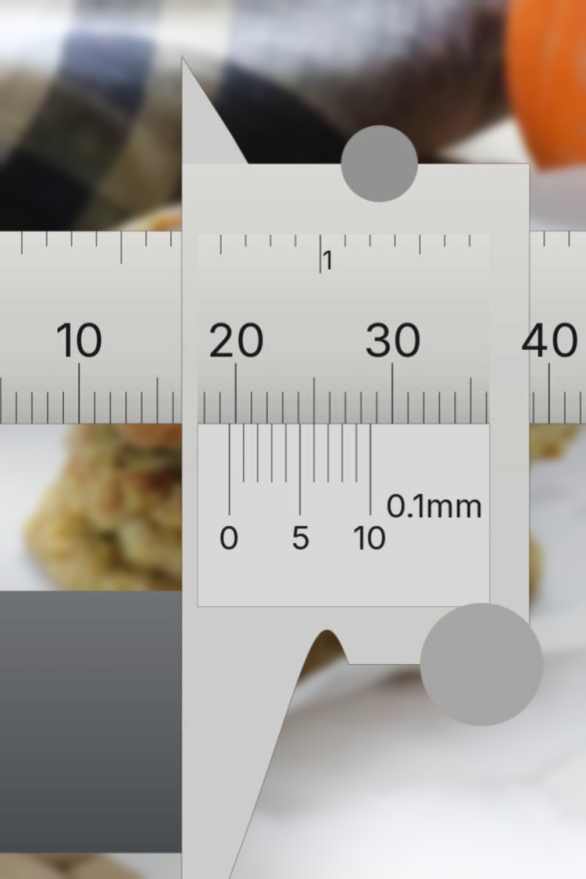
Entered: {"value": 19.6, "unit": "mm"}
